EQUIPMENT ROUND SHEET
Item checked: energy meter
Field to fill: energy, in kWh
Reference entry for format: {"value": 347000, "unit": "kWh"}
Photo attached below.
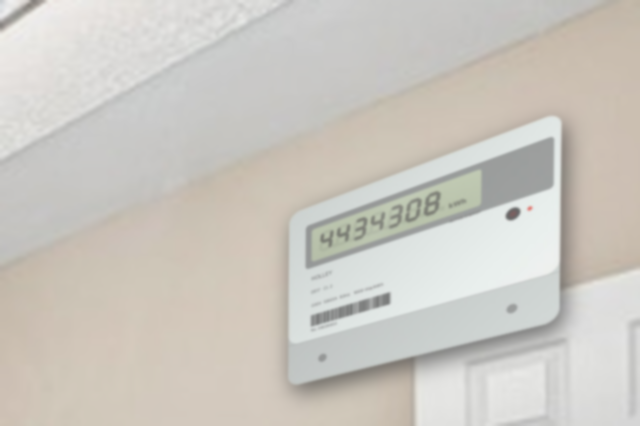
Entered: {"value": 4434308, "unit": "kWh"}
